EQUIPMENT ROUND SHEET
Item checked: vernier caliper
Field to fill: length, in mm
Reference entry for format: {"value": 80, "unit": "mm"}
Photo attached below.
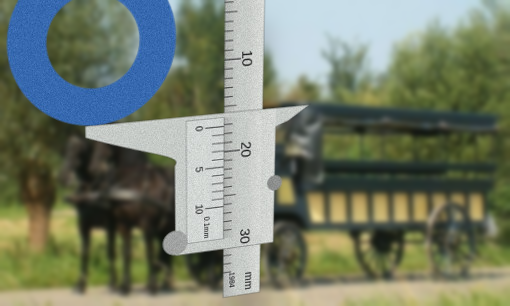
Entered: {"value": 17.2, "unit": "mm"}
